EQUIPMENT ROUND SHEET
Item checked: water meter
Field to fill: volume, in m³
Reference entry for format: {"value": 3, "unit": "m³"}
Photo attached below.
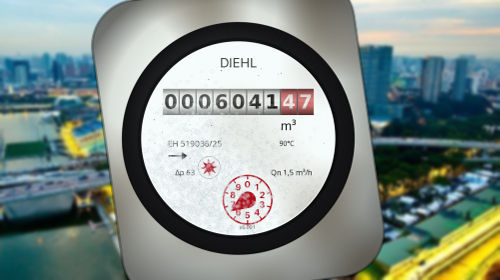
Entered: {"value": 6041.476, "unit": "m³"}
